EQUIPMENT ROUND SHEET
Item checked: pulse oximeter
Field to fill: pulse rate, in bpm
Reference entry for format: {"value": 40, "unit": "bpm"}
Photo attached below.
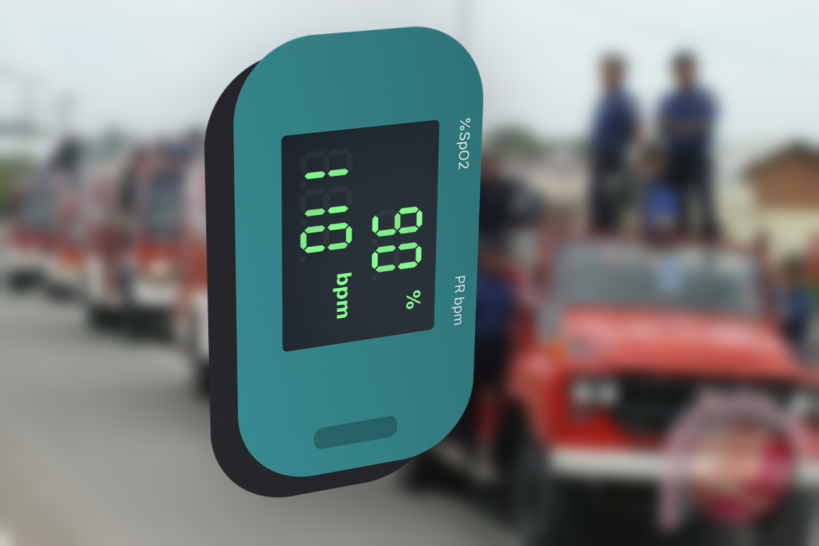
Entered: {"value": 110, "unit": "bpm"}
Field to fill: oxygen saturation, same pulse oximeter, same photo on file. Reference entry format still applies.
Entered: {"value": 90, "unit": "%"}
